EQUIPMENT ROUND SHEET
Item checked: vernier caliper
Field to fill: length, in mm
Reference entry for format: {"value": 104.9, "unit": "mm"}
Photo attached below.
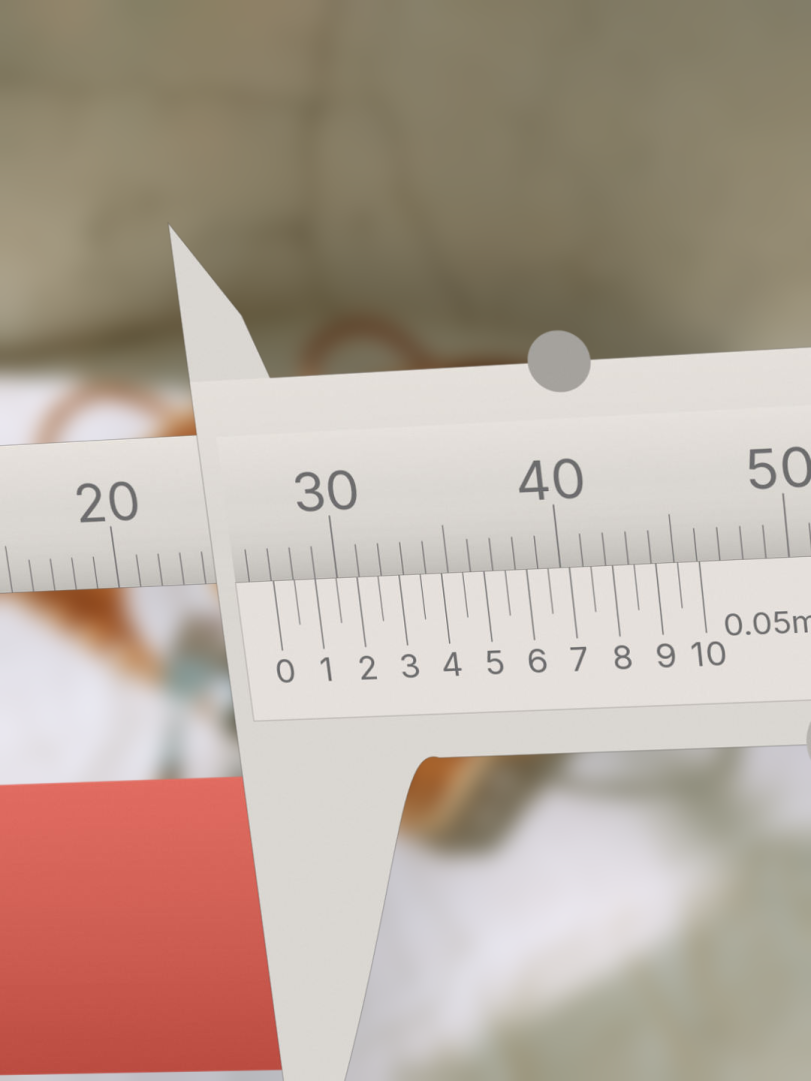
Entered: {"value": 27.10, "unit": "mm"}
